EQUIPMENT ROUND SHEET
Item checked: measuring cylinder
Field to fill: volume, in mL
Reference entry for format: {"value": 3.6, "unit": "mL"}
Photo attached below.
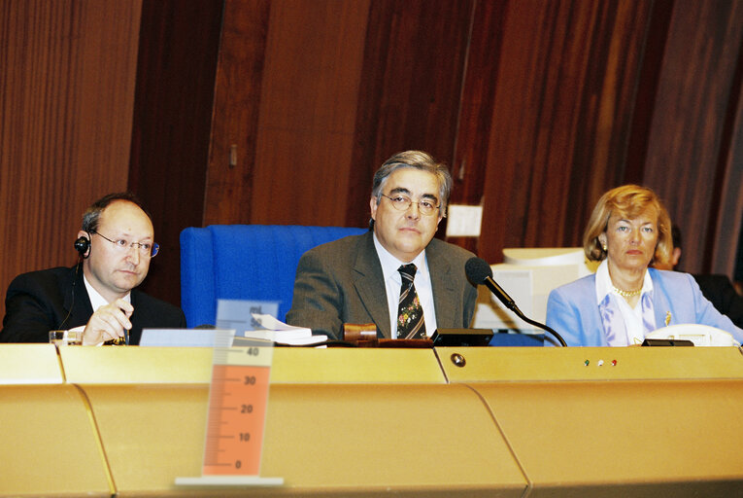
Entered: {"value": 35, "unit": "mL"}
